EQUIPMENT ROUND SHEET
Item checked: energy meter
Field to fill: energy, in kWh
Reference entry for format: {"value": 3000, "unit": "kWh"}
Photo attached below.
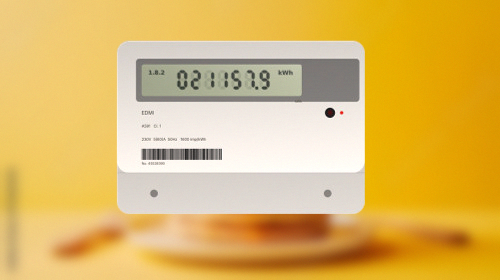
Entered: {"value": 21157.9, "unit": "kWh"}
